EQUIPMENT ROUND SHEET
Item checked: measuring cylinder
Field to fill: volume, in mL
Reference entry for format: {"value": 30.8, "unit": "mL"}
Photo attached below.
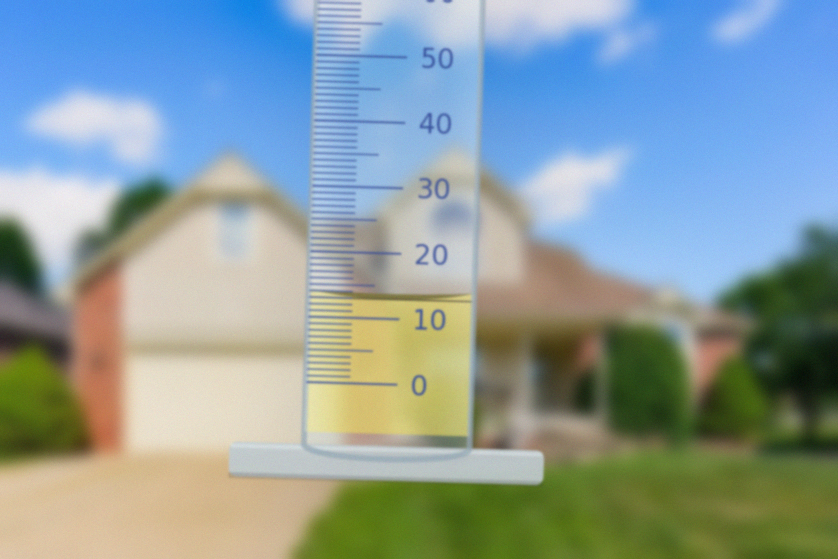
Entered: {"value": 13, "unit": "mL"}
